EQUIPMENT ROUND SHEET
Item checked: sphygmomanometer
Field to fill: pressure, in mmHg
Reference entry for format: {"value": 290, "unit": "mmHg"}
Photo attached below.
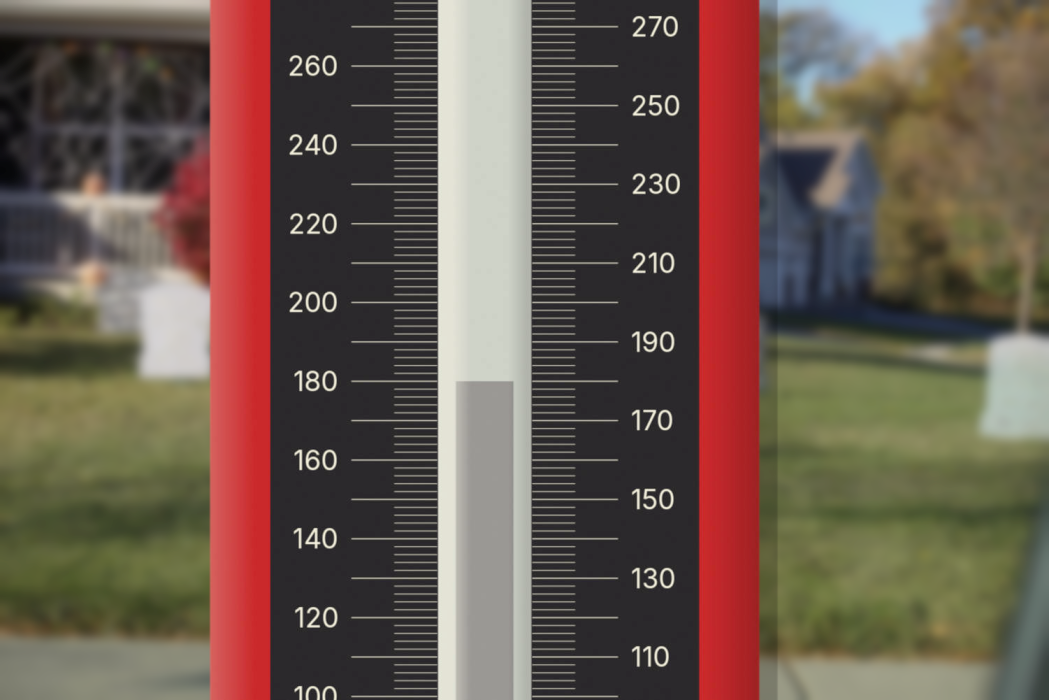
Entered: {"value": 180, "unit": "mmHg"}
